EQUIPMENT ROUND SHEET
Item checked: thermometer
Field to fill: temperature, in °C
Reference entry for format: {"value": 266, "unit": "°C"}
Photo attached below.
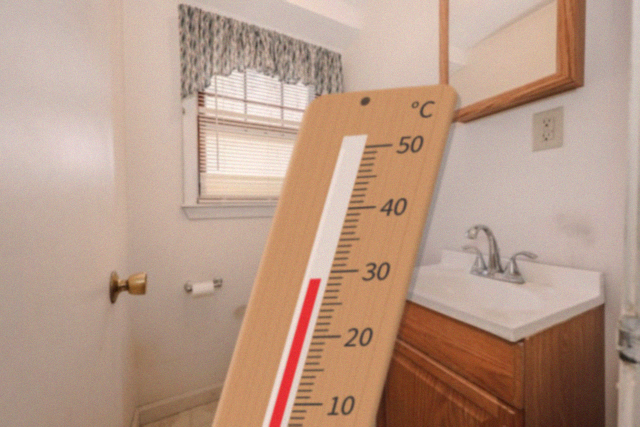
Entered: {"value": 29, "unit": "°C"}
